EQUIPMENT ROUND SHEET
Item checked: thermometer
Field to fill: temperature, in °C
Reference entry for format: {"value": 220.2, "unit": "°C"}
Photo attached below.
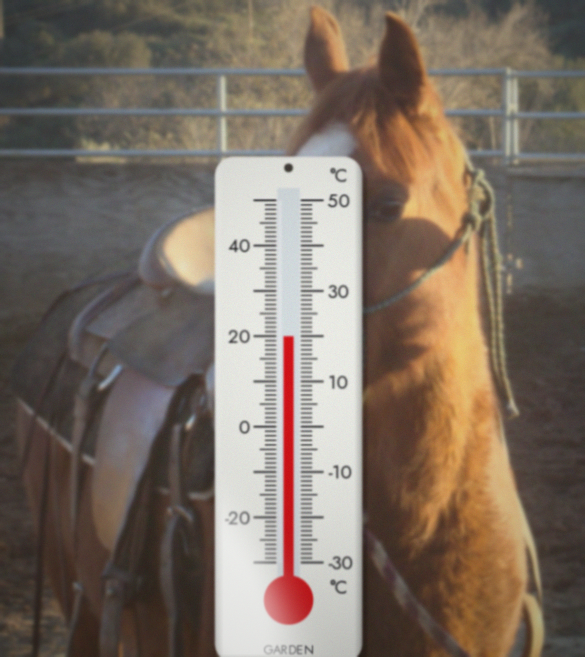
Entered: {"value": 20, "unit": "°C"}
